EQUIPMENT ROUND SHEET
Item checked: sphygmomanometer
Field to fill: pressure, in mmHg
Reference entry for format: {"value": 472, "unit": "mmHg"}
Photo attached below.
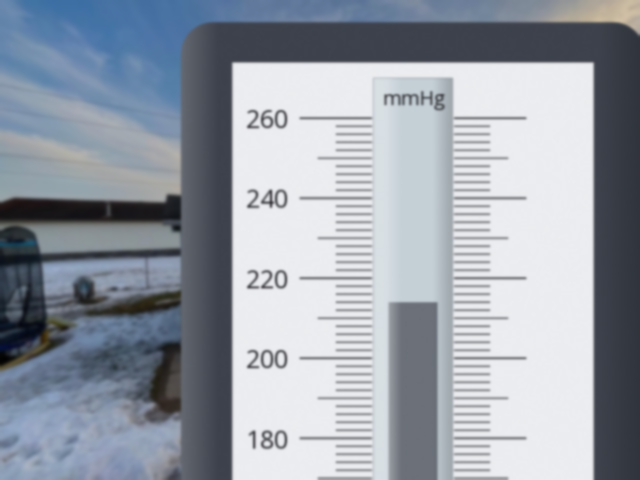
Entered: {"value": 214, "unit": "mmHg"}
